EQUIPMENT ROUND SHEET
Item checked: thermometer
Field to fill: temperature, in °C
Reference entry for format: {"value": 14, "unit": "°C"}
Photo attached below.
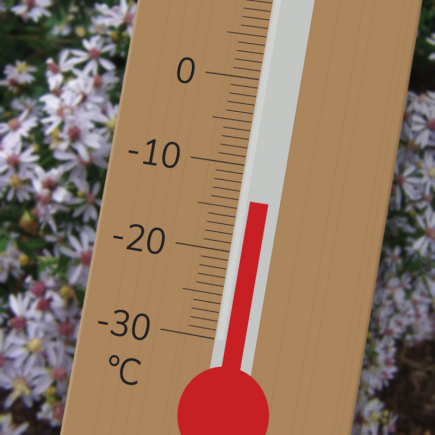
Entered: {"value": -14, "unit": "°C"}
